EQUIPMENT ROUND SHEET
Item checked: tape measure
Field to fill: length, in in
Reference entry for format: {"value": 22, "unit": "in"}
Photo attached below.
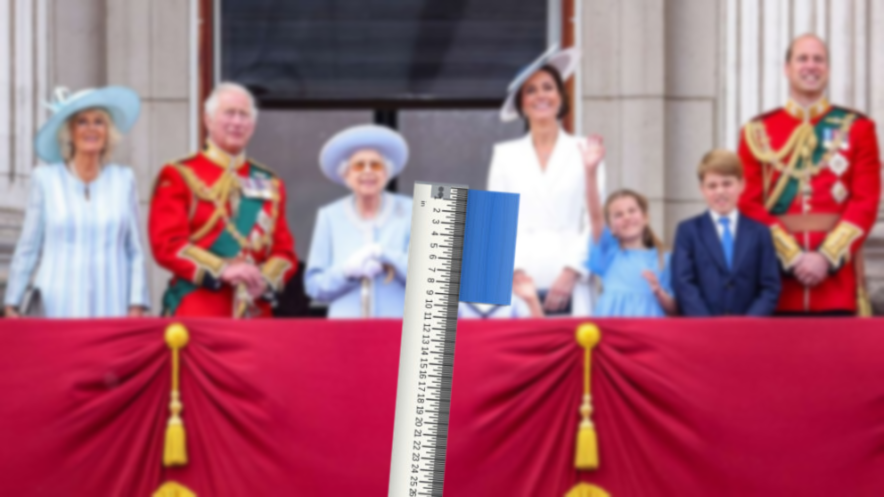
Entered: {"value": 9.5, "unit": "in"}
